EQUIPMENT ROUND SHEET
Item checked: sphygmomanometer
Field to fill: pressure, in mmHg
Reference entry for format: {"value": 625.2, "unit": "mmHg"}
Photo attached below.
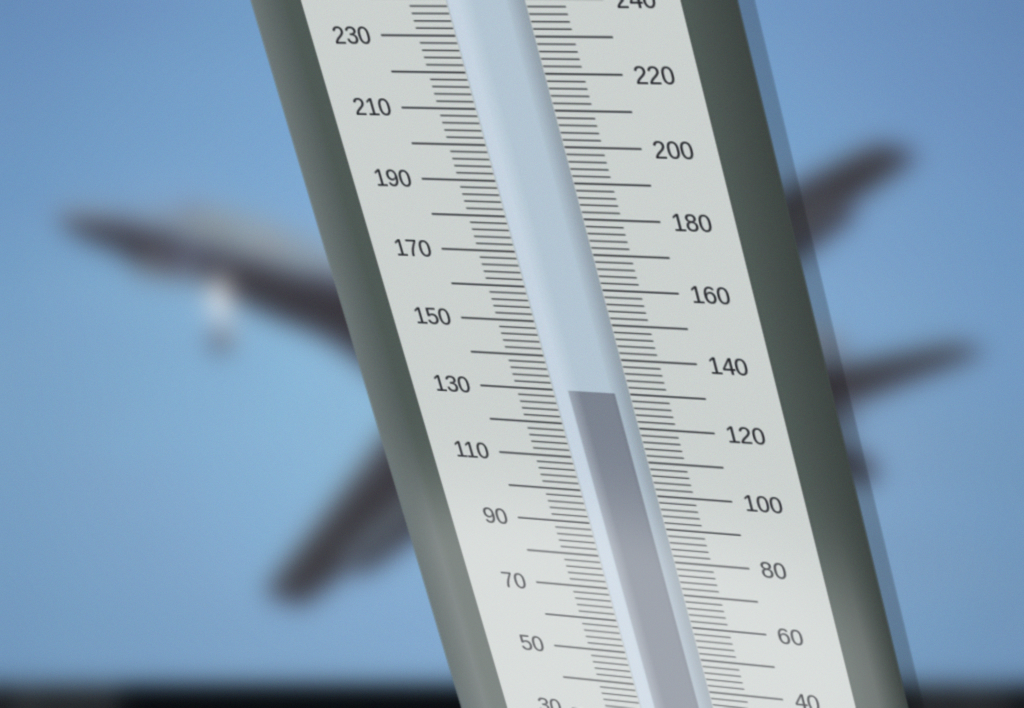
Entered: {"value": 130, "unit": "mmHg"}
